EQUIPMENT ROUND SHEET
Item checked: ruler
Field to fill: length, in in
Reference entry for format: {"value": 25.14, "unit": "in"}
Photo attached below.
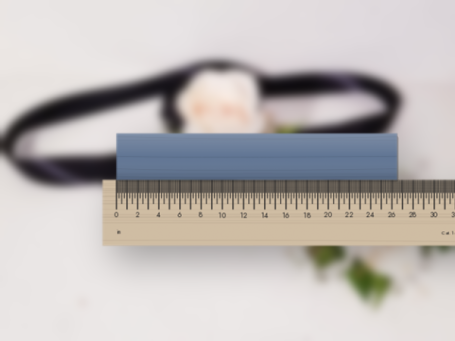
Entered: {"value": 26.5, "unit": "in"}
